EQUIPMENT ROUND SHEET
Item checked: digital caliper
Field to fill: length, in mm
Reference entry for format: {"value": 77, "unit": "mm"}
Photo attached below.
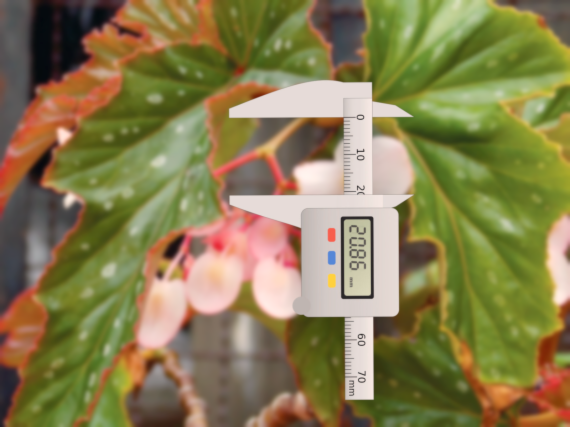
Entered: {"value": 20.86, "unit": "mm"}
